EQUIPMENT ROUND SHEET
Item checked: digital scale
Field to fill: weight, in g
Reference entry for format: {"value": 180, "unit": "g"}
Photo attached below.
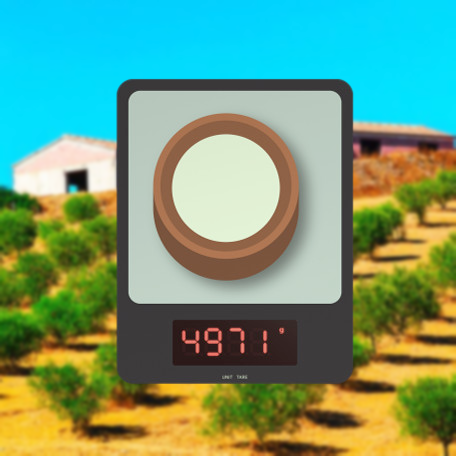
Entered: {"value": 4971, "unit": "g"}
